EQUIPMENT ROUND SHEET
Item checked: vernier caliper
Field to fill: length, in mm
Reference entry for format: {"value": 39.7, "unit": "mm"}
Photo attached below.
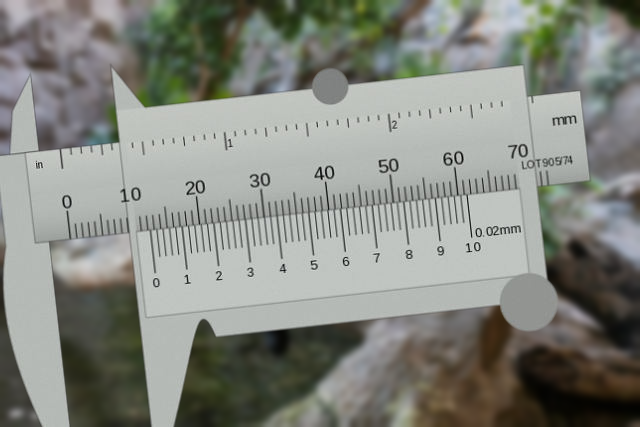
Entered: {"value": 12.4, "unit": "mm"}
